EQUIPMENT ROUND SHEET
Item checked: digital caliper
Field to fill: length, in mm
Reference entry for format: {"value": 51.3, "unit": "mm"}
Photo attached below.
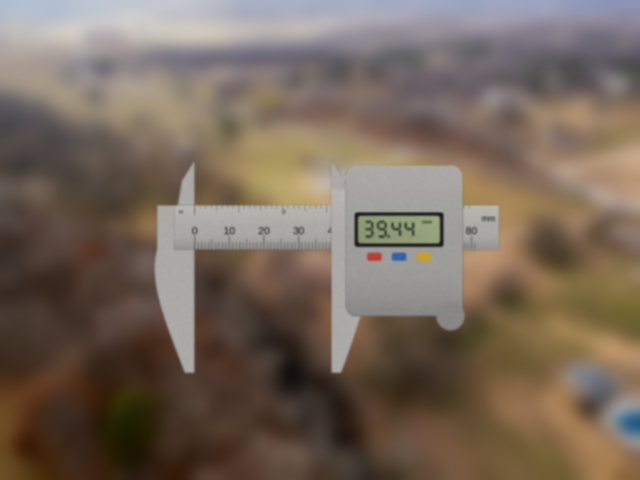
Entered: {"value": 39.44, "unit": "mm"}
